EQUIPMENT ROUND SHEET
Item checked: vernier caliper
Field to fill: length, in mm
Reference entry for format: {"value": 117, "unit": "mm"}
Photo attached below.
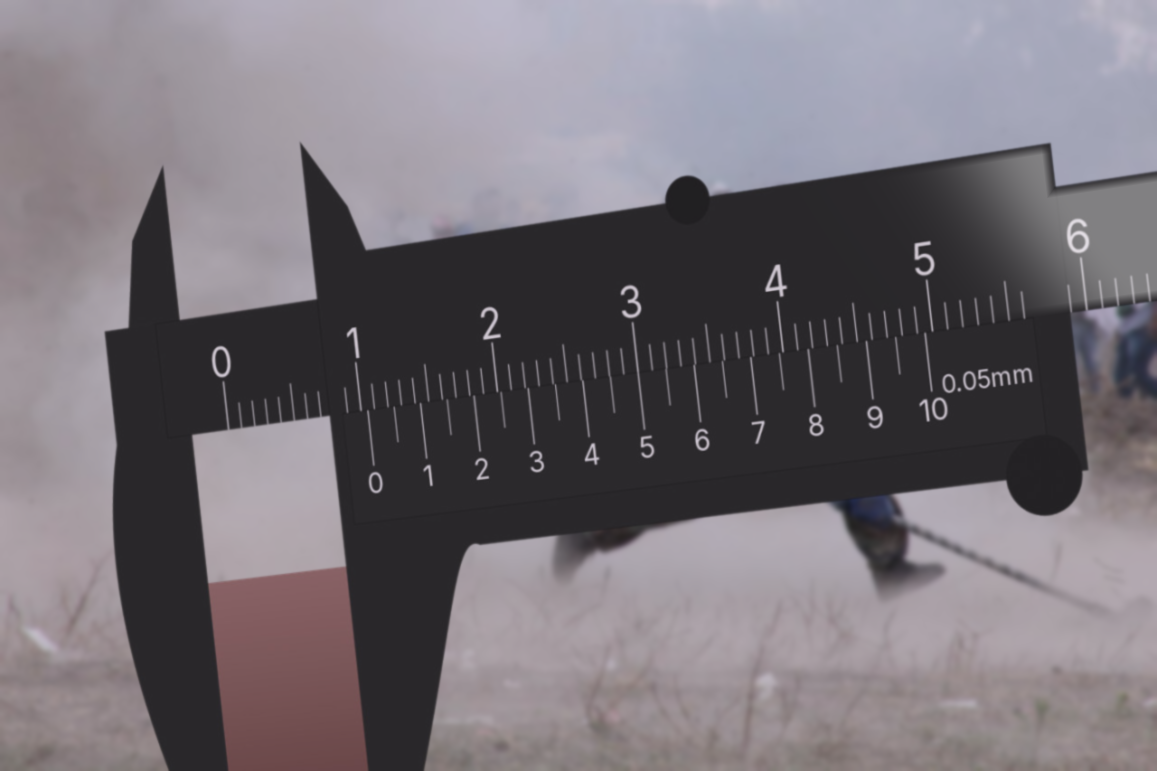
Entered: {"value": 10.5, "unit": "mm"}
